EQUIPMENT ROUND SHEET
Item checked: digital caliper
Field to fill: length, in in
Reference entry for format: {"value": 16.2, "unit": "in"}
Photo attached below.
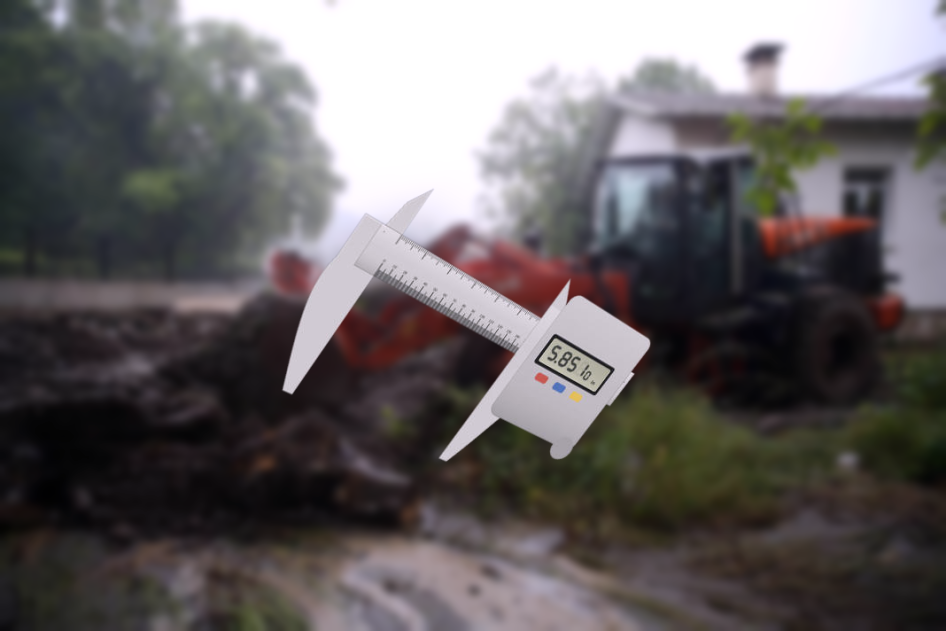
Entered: {"value": 5.8510, "unit": "in"}
